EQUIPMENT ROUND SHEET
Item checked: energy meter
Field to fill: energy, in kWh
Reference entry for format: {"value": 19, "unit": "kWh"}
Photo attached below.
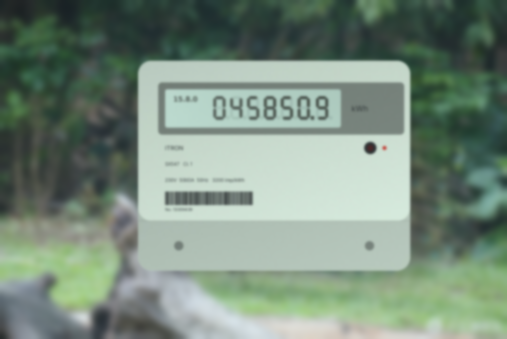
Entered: {"value": 45850.9, "unit": "kWh"}
